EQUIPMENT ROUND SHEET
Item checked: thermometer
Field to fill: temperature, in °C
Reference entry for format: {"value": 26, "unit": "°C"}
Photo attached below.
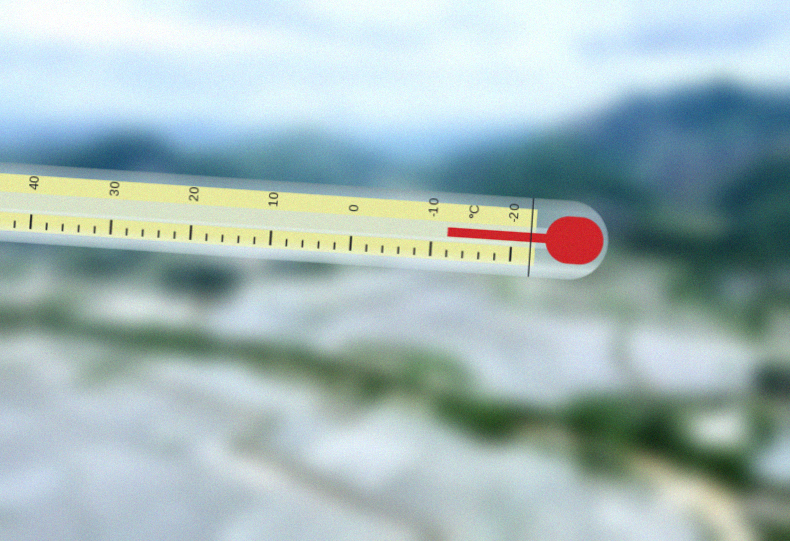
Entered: {"value": -12, "unit": "°C"}
